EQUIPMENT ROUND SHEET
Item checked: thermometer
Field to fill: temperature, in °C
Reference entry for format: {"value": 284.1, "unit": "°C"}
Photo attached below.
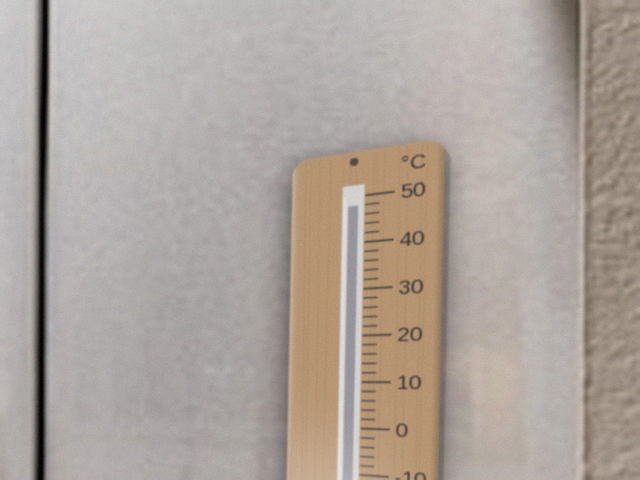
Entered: {"value": 48, "unit": "°C"}
